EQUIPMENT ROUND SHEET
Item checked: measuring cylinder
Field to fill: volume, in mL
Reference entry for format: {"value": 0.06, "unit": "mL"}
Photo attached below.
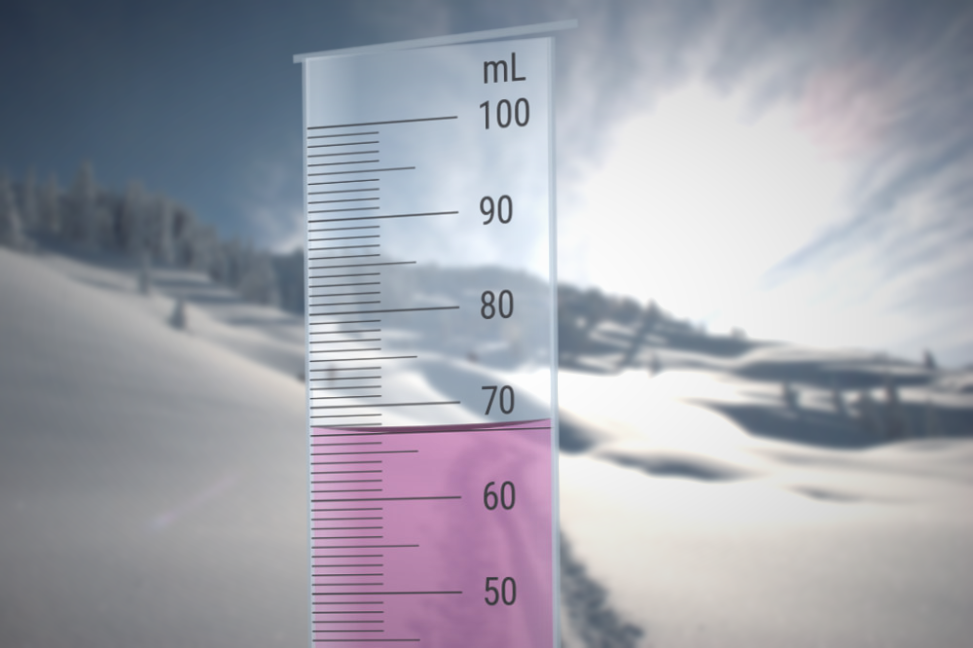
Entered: {"value": 67, "unit": "mL"}
